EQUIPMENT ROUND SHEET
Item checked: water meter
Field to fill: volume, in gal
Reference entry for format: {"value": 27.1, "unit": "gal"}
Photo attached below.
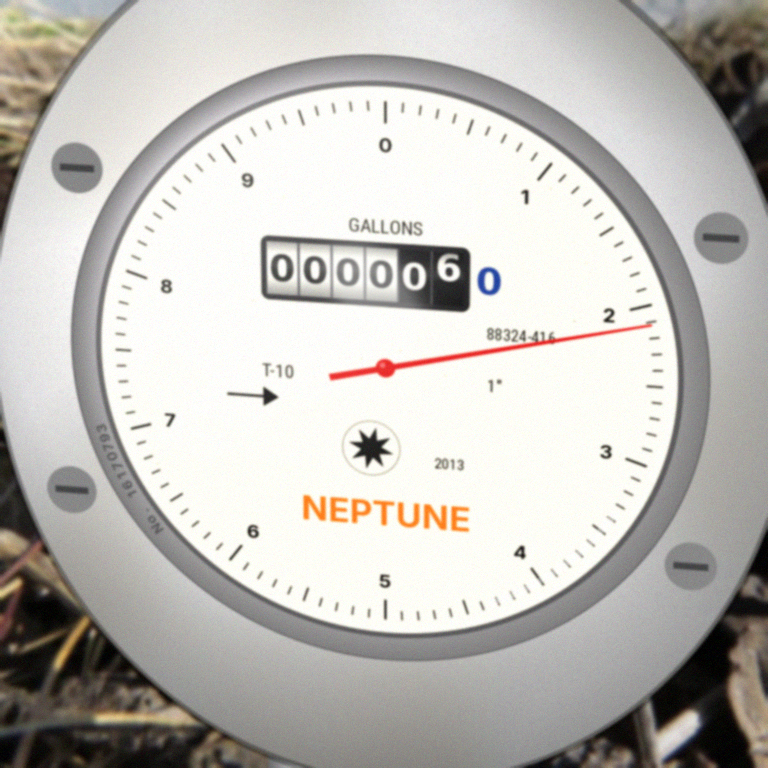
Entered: {"value": 62.1, "unit": "gal"}
